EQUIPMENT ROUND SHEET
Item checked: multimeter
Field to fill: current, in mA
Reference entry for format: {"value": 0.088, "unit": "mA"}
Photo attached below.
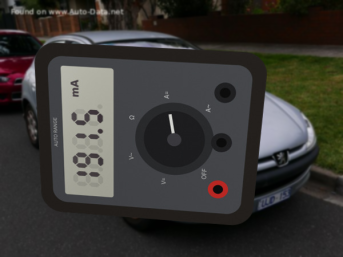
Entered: {"value": 191.5, "unit": "mA"}
